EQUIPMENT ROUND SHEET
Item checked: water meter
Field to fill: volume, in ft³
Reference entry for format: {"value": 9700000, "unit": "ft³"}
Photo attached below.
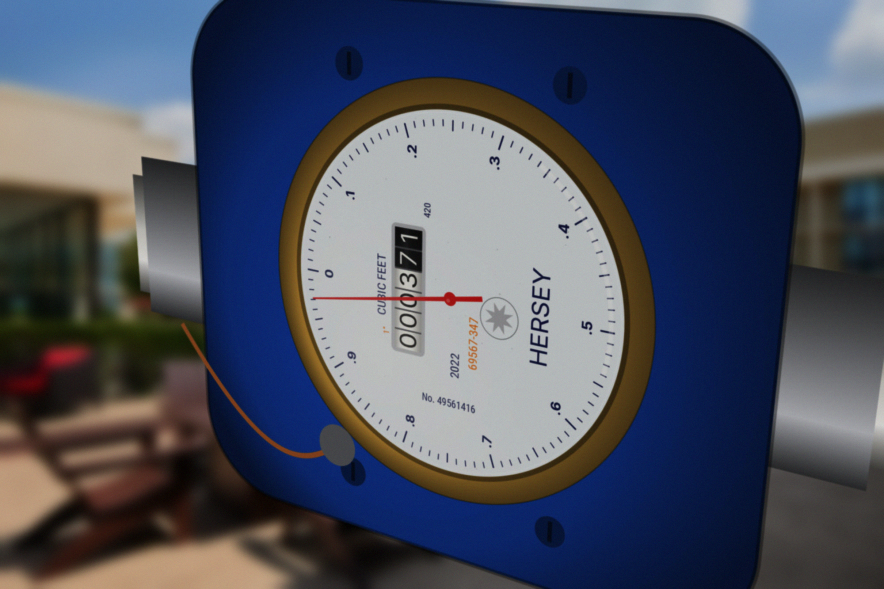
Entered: {"value": 370.97, "unit": "ft³"}
